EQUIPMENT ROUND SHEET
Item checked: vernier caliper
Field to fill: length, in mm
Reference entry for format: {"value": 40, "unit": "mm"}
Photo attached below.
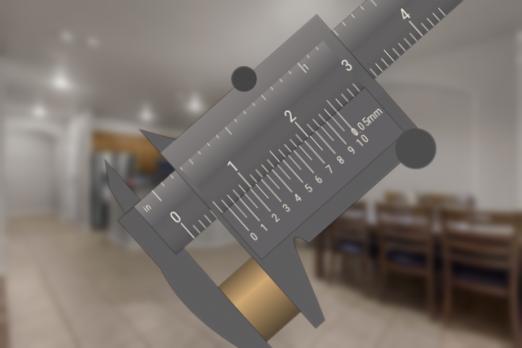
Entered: {"value": 6.0, "unit": "mm"}
